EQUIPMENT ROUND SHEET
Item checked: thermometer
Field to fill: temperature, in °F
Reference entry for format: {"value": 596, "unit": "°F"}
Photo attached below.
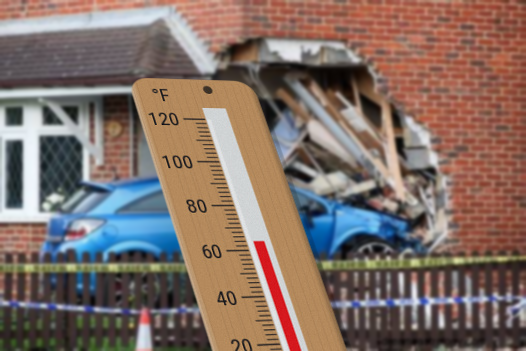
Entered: {"value": 64, "unit": "°F"}
